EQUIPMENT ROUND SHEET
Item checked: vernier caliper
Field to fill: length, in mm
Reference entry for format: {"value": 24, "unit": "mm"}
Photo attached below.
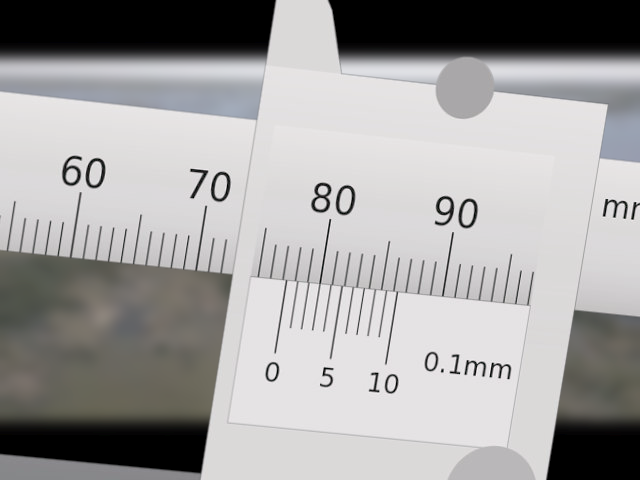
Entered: {"value": 77.3, "unit": "mm"}
